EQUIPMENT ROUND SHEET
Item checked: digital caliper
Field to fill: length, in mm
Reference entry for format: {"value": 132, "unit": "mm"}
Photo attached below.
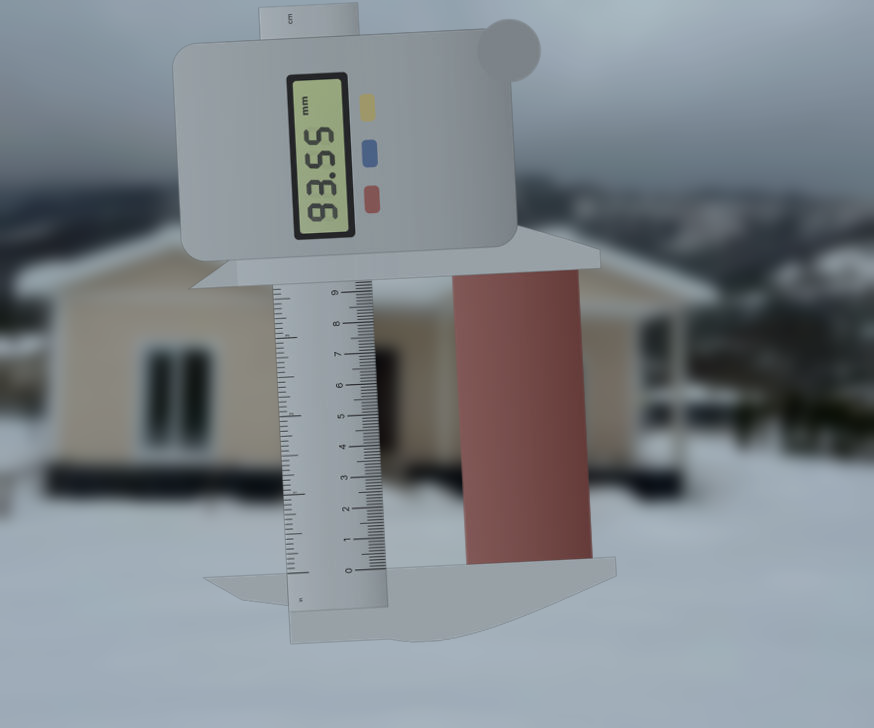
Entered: {"value": 93.55, "unit": "mm"}
